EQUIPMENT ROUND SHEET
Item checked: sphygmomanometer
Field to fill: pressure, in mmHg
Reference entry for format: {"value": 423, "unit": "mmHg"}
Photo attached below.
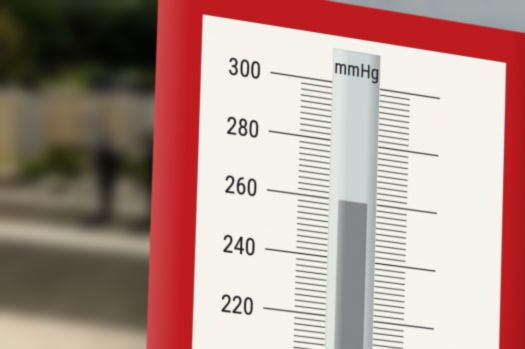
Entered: {"value": 260, "unit": "mmHg"}
